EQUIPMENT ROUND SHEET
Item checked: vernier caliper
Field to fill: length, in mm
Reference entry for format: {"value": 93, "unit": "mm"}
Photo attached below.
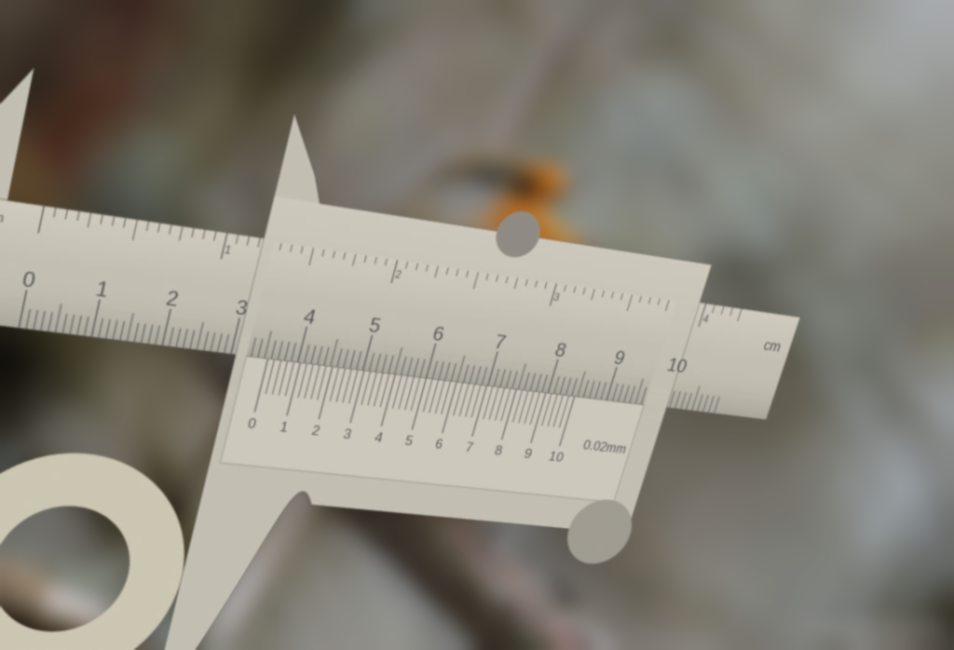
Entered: {"value": 35.5, "unit": "mm"}
